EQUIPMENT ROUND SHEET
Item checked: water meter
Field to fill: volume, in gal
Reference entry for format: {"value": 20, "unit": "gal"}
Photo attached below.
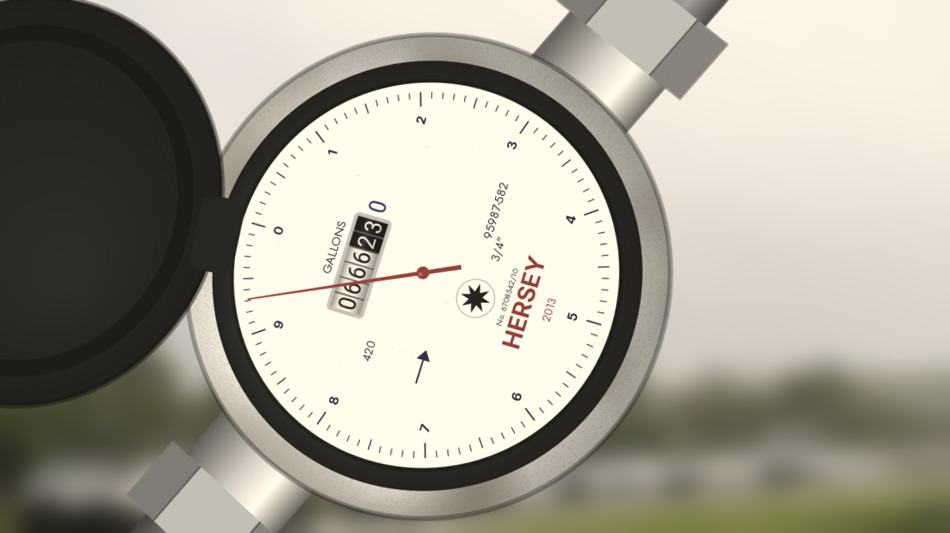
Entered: {"value": 666229.3, "unit": "gal"}
